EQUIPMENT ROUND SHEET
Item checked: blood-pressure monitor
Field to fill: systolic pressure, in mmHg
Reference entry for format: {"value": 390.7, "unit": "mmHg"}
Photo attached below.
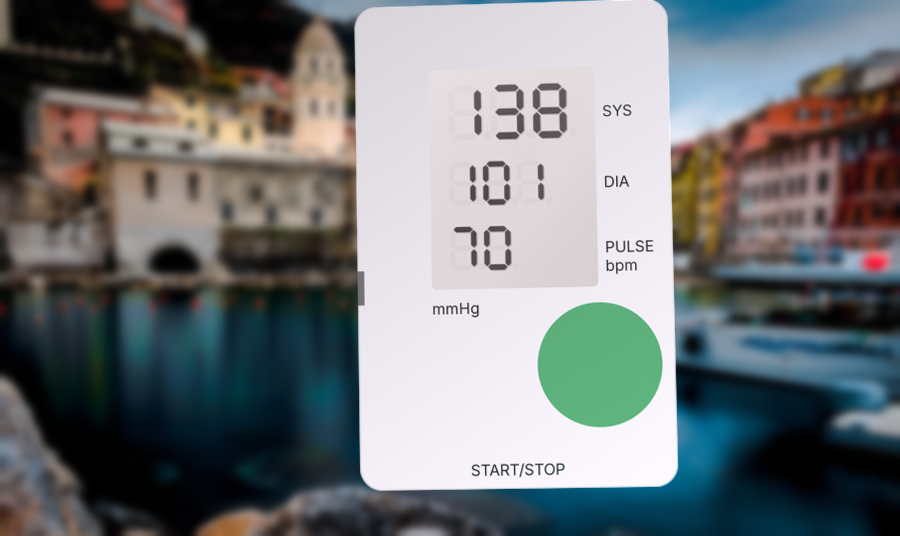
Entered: {"value": 138, "unit": "mmHg"}
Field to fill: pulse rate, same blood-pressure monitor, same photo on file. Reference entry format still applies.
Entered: {"value": 70, "unit": "bpm"}
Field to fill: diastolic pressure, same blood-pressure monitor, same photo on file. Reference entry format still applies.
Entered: {"value": 101, "unit": "mmHg"}
